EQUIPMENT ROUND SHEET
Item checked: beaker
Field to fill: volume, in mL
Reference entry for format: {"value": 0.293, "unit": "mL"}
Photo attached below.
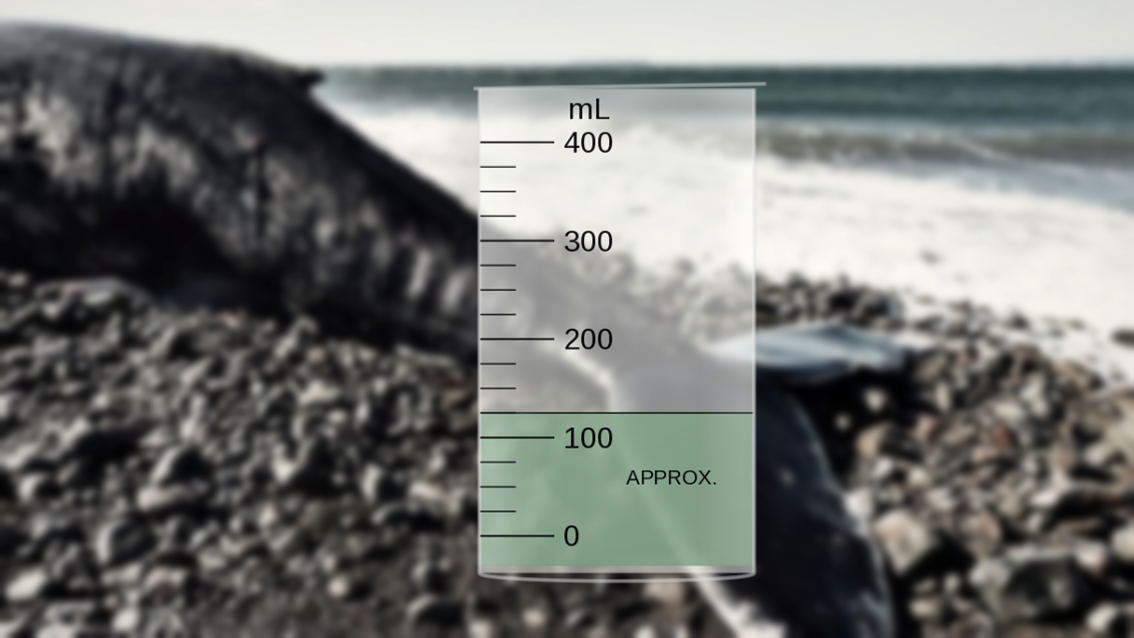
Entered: {"value": 125, "unit": "mL"}
